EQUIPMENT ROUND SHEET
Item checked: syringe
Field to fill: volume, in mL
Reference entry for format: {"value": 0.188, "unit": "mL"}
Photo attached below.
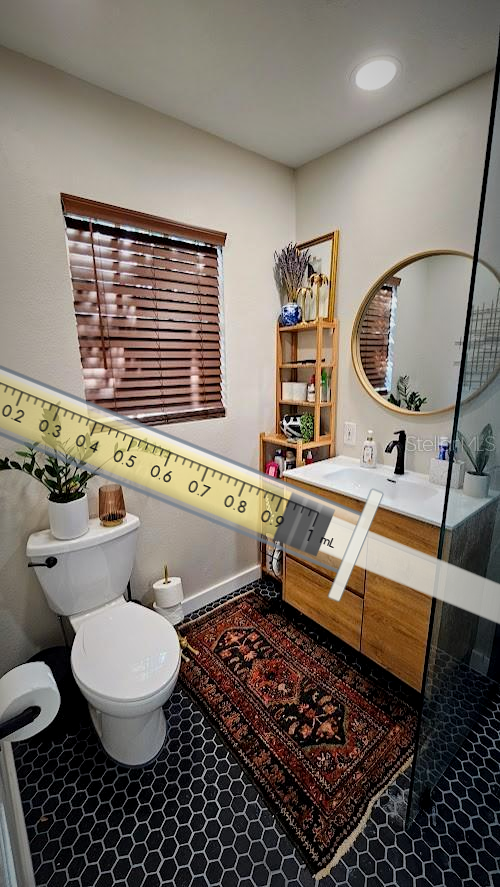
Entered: {"value": 0.92, "unit": "mL"}
